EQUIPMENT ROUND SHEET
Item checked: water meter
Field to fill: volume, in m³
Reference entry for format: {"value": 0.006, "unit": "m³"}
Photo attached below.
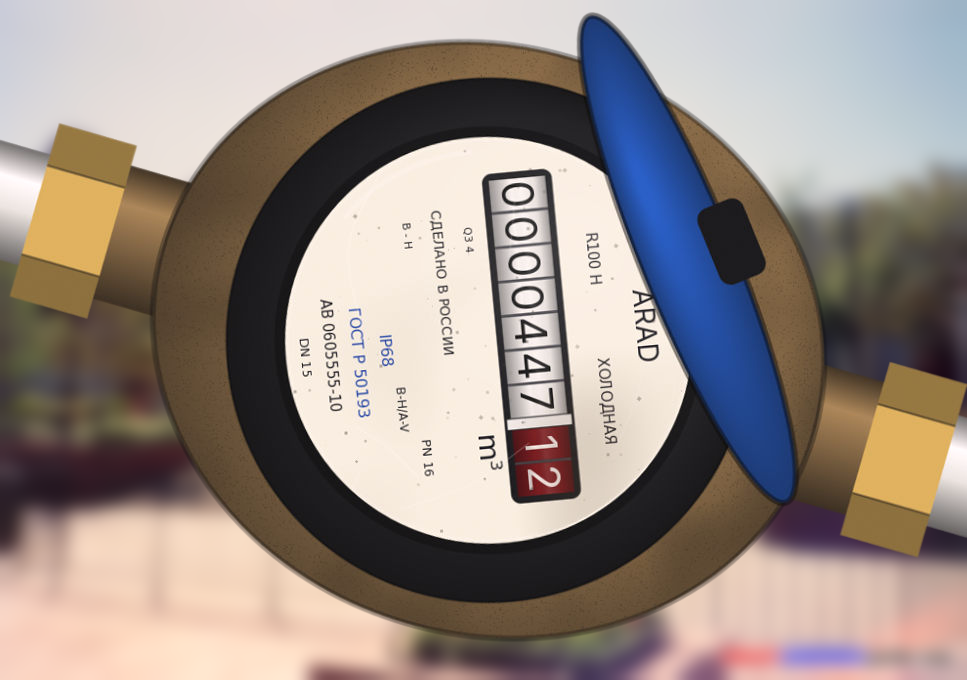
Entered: {"value": 447.12, "unit": "m³"}
